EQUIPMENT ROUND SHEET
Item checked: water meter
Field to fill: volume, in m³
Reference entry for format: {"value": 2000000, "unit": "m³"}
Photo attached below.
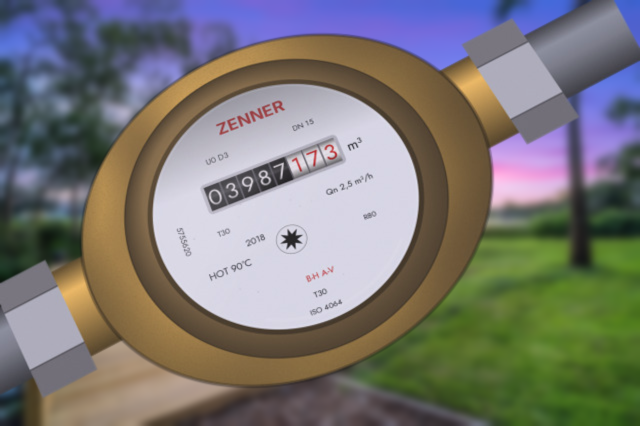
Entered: {"value": 3987.173, "unit": "m³"}
